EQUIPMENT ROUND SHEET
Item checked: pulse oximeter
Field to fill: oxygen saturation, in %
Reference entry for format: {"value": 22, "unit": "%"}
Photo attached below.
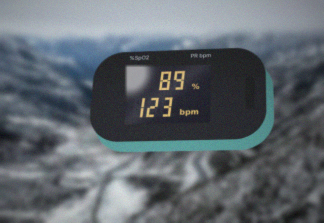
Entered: {"value": 89, "unit": "%"}
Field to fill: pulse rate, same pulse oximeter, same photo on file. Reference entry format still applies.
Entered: {"value": 123, "unit": "bpm"}
